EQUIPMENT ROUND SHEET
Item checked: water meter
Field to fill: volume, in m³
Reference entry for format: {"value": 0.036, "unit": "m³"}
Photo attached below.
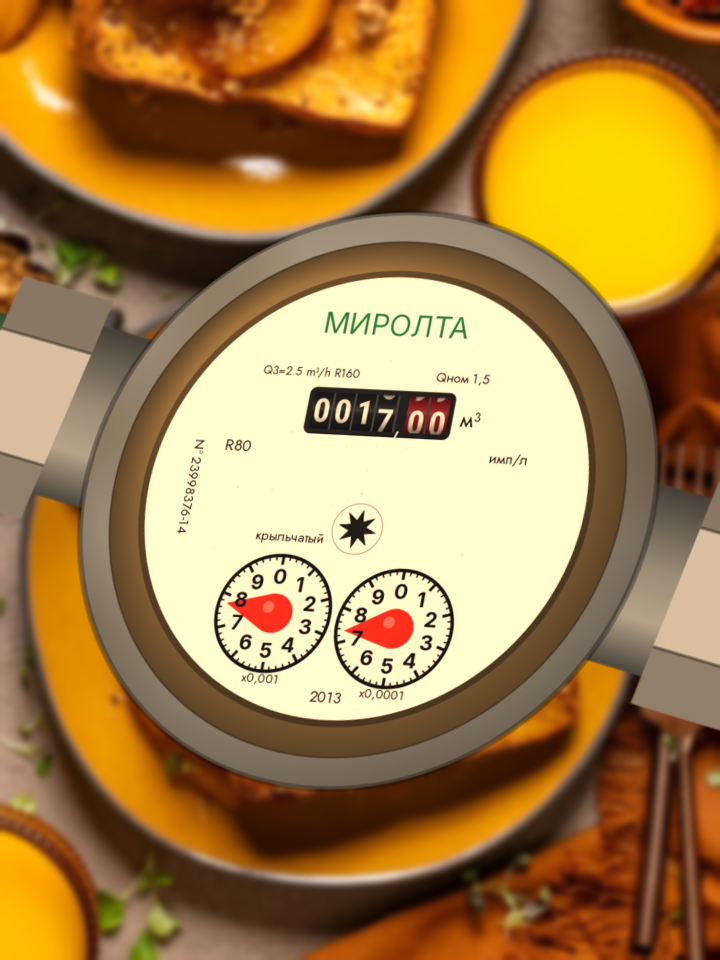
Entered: {"value": 16.9977, "unit": "m³"}
